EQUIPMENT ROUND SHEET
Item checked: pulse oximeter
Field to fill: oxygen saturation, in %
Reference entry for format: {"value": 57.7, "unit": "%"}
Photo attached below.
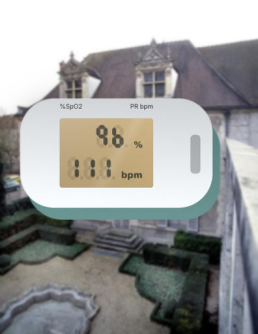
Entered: {"value": 96, "unit": "%"}
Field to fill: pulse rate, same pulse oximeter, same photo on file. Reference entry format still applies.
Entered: {"value": 111, "unit": "bpm"}
